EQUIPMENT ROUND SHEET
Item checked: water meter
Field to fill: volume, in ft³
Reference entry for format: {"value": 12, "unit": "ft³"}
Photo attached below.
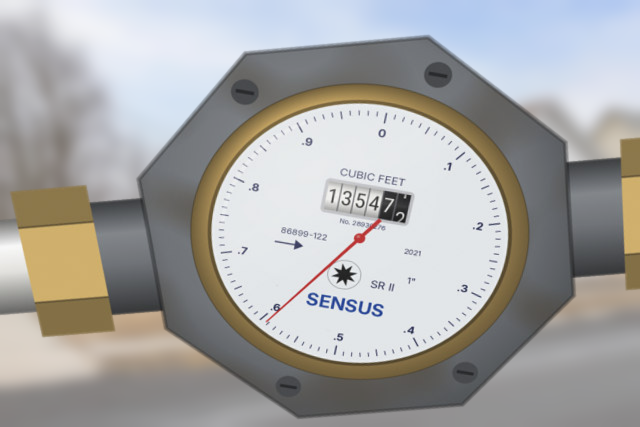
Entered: {"value": 135471.59, "unit": "ft³"}
